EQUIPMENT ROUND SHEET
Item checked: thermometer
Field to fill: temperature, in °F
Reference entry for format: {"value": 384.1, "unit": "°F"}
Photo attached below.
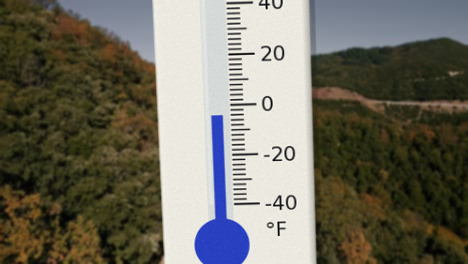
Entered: {"value": -4, "unit": "°F"}
